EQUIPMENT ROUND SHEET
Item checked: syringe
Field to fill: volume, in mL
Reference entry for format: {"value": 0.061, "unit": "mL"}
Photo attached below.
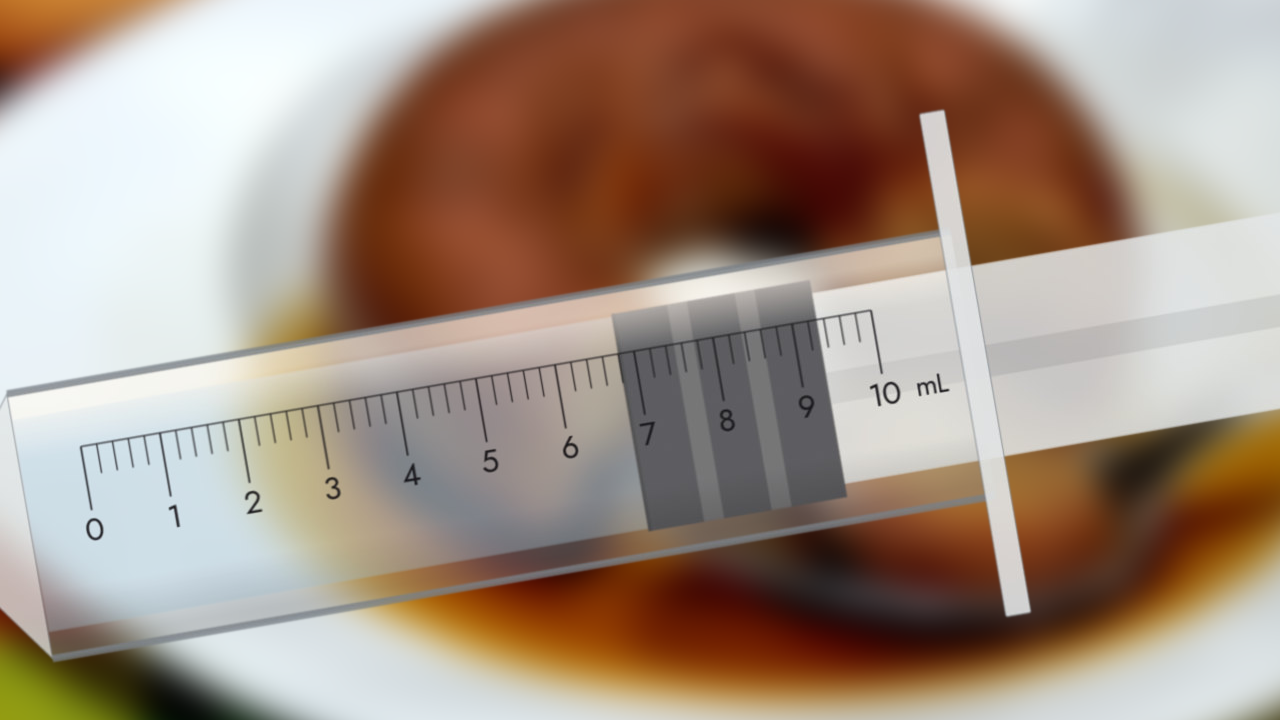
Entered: {"value": 6.8, "unit": "mL"}
